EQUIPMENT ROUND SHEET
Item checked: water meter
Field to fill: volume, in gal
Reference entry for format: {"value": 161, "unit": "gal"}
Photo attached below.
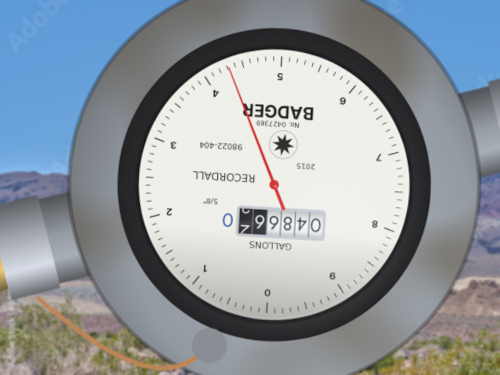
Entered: {"value": 486624.3, "unit": "gal"}
